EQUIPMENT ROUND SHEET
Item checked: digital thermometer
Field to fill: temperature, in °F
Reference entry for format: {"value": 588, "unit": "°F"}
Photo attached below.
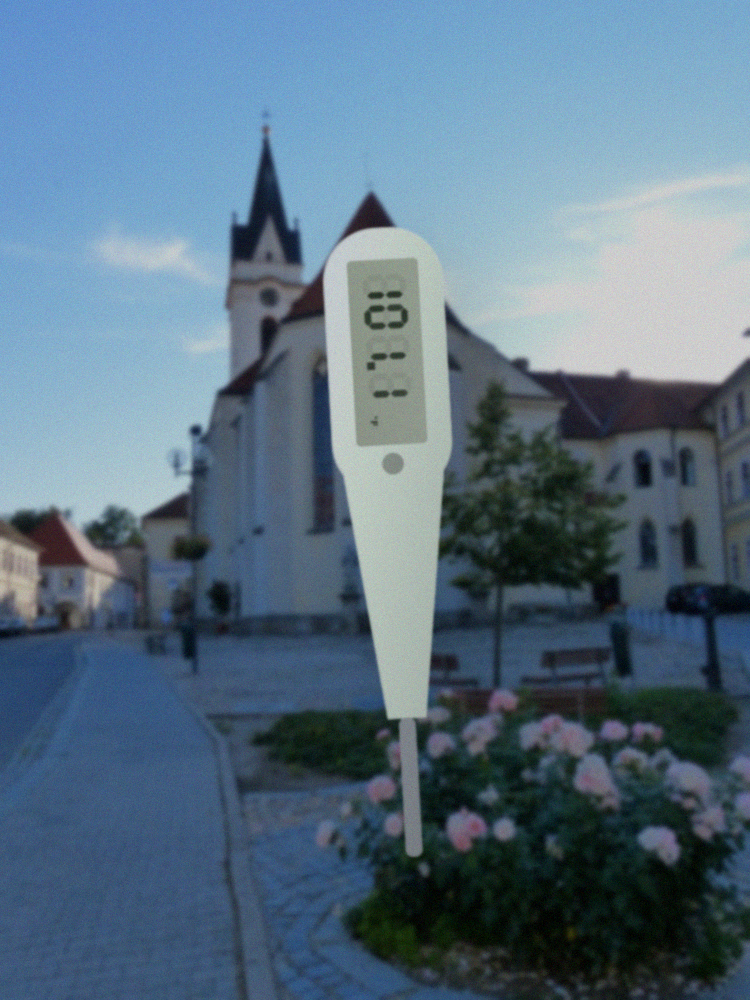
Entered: {"value": 101.1, "unit": "°F"}
